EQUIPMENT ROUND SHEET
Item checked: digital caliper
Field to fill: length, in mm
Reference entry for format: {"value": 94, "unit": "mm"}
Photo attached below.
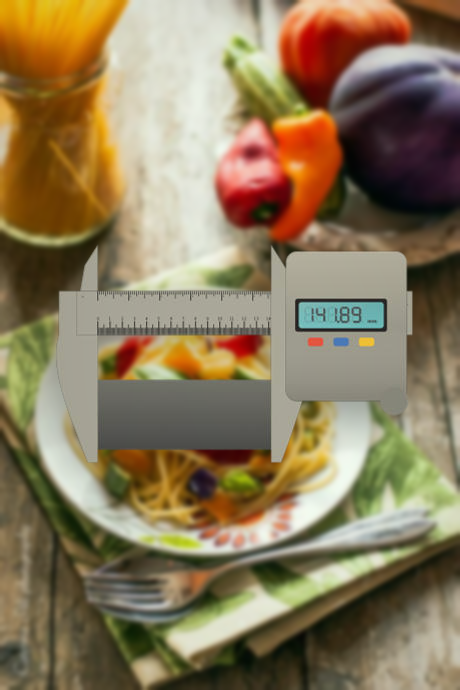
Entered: {"value": 141.89, "unit": "mm"}
